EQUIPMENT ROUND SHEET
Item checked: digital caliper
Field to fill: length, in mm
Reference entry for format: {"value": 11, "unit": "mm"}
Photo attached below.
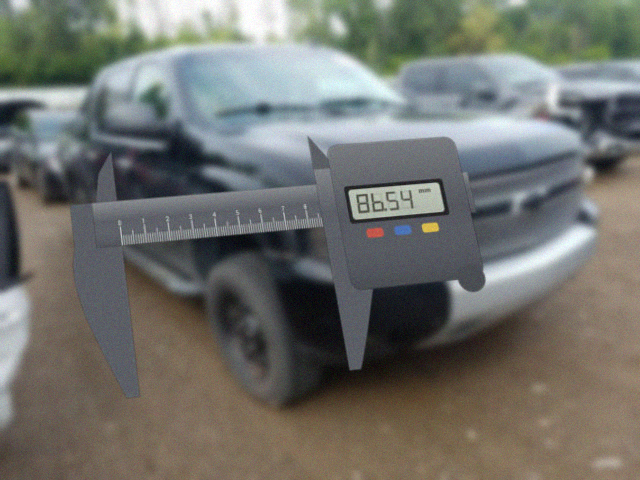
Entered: {"value": 86.54, "unit": "mm"}
